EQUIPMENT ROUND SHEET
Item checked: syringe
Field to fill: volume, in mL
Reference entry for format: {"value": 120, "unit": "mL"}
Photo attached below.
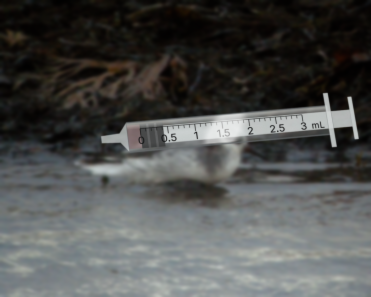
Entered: {"value": 0, "unit": "mL"}
